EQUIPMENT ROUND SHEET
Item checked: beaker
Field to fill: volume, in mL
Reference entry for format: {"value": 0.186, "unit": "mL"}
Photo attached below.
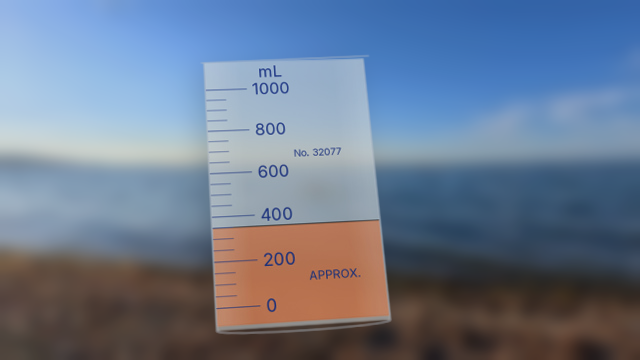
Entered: {"value": 350, "unit": "mL"}
